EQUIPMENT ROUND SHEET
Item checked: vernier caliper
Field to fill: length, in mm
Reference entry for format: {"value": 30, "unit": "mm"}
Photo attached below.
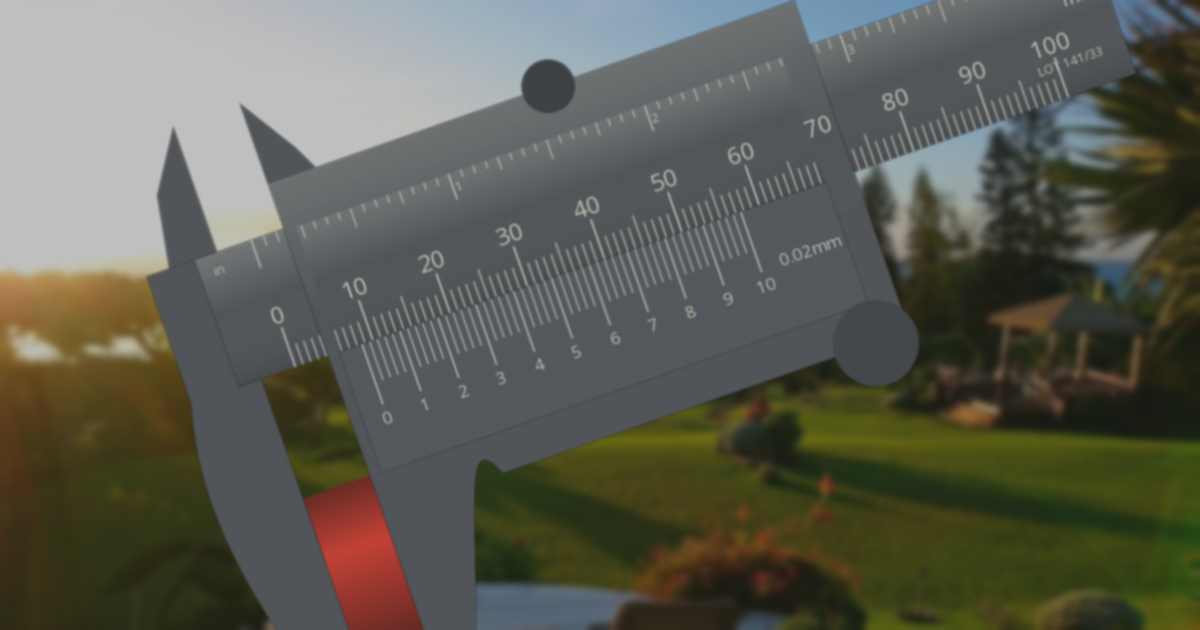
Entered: {"value": 8.6, "unit": "mm"}
